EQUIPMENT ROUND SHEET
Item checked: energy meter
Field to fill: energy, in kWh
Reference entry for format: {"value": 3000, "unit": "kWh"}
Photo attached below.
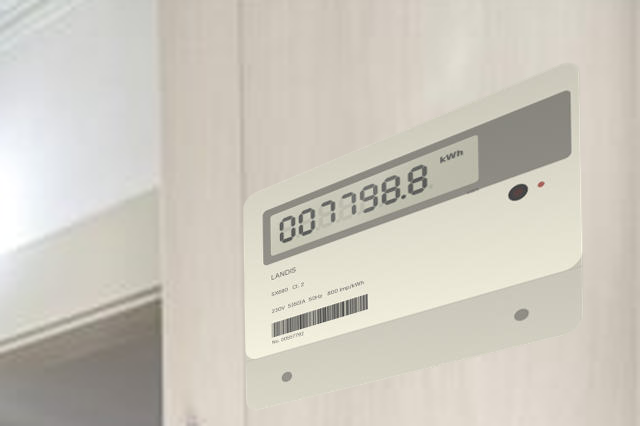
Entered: {"value": 7798.8, "unit": "kWh"}
